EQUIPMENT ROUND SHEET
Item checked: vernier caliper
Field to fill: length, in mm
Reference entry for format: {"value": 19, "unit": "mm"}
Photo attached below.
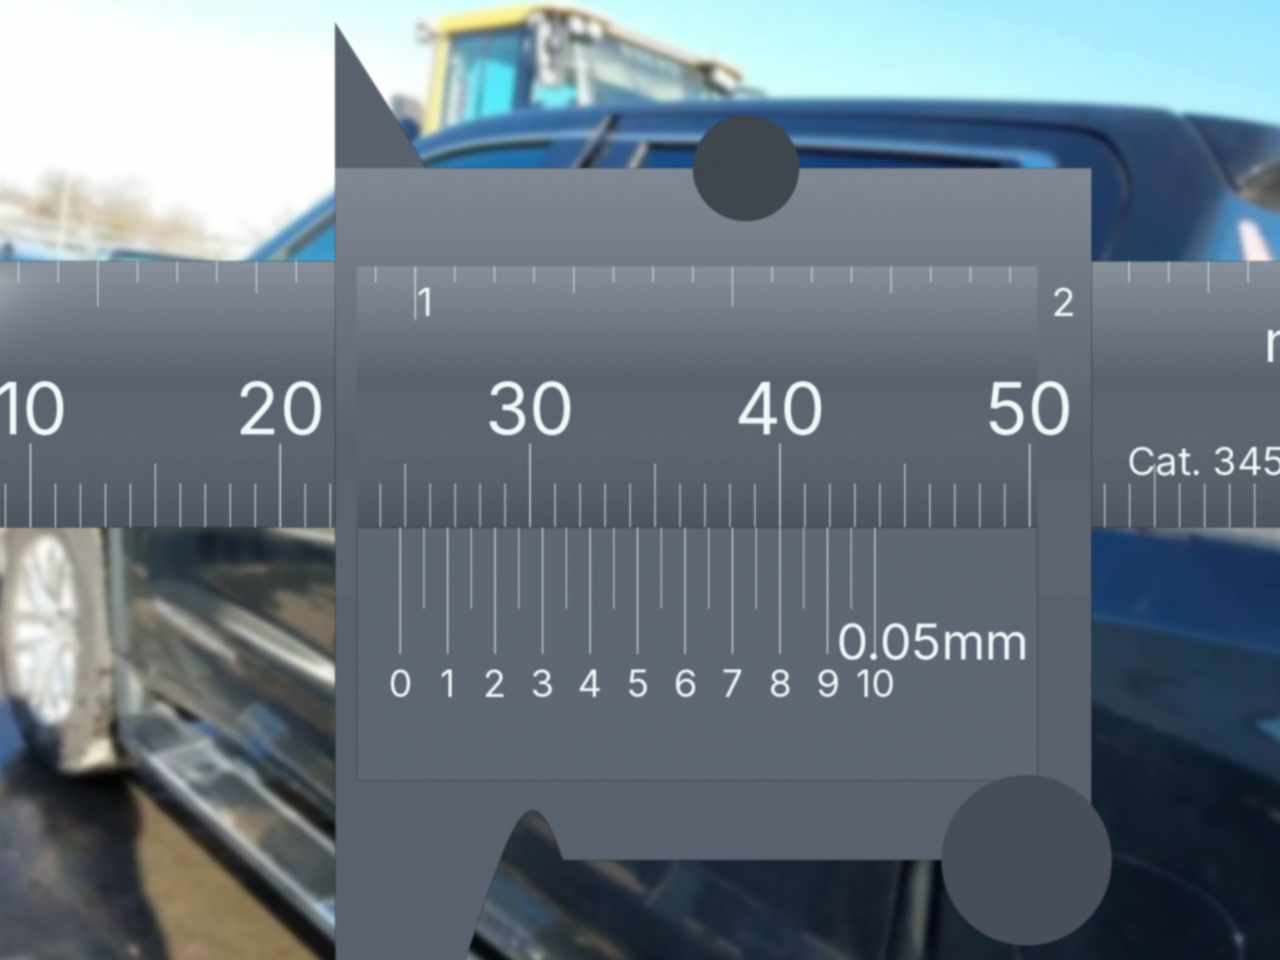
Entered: {"value": 24.8, "unit": "mm"}
